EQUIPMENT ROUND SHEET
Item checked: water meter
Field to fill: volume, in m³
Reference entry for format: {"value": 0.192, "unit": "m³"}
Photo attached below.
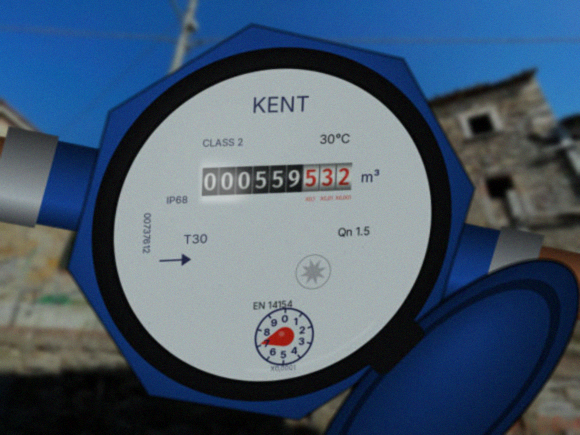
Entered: {"value": 559.5327, "unit": "m³"}
